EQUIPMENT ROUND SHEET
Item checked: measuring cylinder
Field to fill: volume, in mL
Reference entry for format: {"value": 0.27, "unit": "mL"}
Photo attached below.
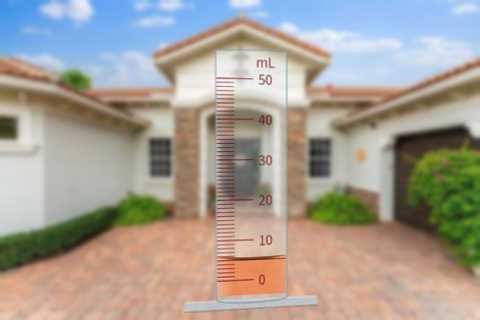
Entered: {"value": 5, "unit": "mL"}
